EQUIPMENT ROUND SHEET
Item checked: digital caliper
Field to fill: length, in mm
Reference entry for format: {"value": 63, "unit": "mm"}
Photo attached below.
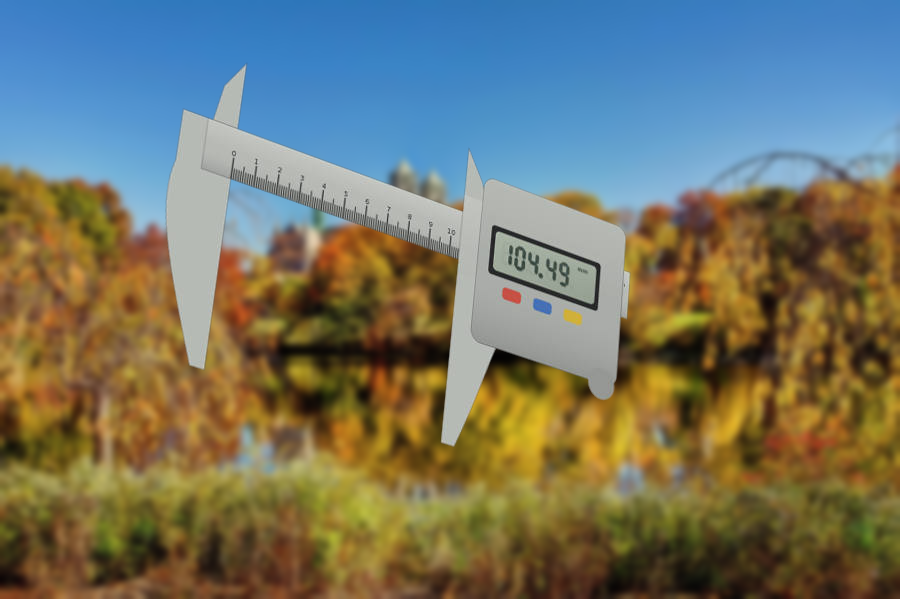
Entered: {"value": 104.49, "unit": "mm"}
